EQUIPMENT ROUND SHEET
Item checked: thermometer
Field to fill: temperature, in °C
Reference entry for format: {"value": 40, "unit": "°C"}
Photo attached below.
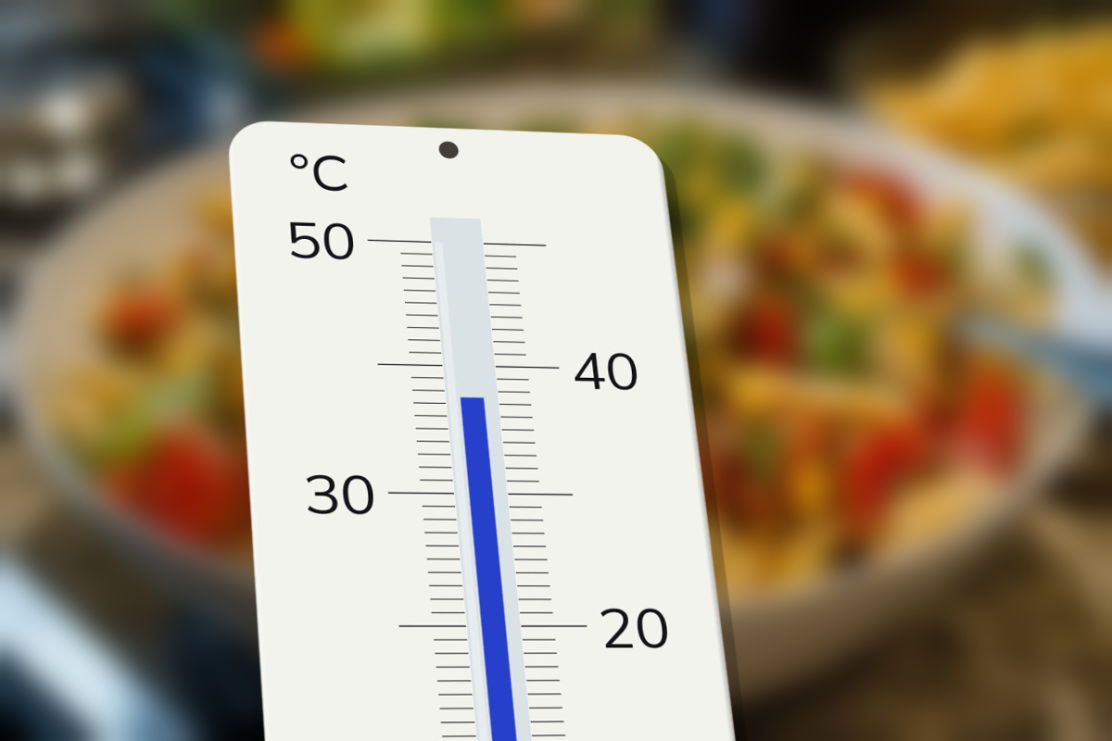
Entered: {"value": 37.5, "unit": "°C"}
